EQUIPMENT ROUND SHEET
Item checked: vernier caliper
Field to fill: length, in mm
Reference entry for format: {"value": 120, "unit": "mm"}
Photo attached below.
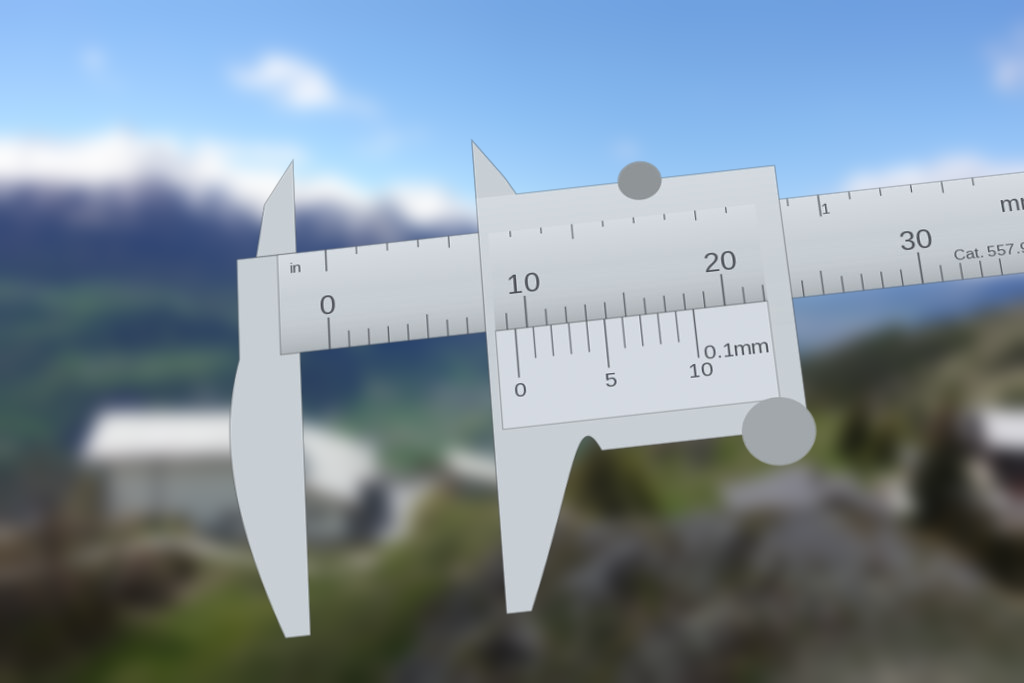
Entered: {"value": 9.4, "unit": "mm"}
